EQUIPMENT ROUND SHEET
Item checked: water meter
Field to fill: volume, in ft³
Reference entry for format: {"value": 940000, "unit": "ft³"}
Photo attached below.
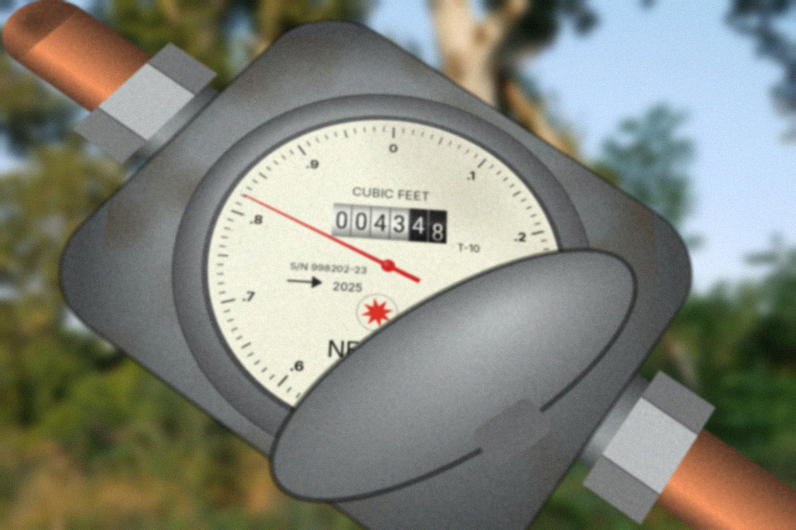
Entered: {"value": 4347.82, "unit": "ft³"}
